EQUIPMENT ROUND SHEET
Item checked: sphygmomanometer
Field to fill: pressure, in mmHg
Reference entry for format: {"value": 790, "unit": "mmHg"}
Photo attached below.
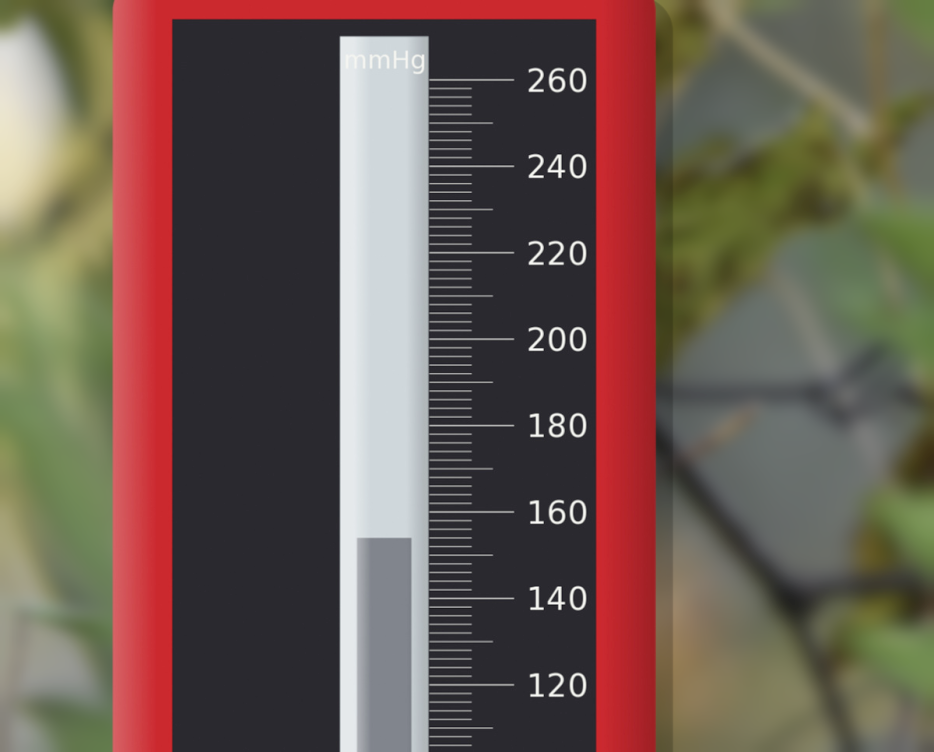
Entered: {"value": 154, "unit": "mmHg"}
